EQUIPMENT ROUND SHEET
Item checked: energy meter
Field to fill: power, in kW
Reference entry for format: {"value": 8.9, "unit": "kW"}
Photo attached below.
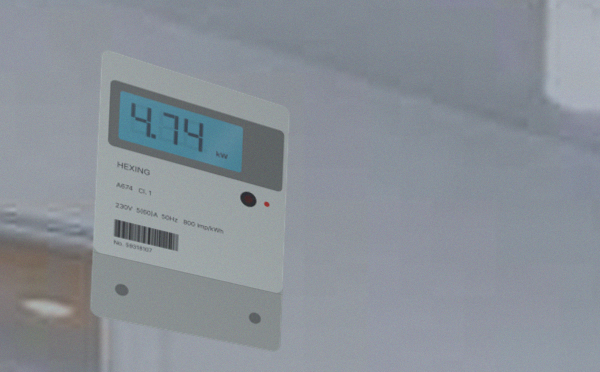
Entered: {"value": 4.74, "unit": "kW"}
